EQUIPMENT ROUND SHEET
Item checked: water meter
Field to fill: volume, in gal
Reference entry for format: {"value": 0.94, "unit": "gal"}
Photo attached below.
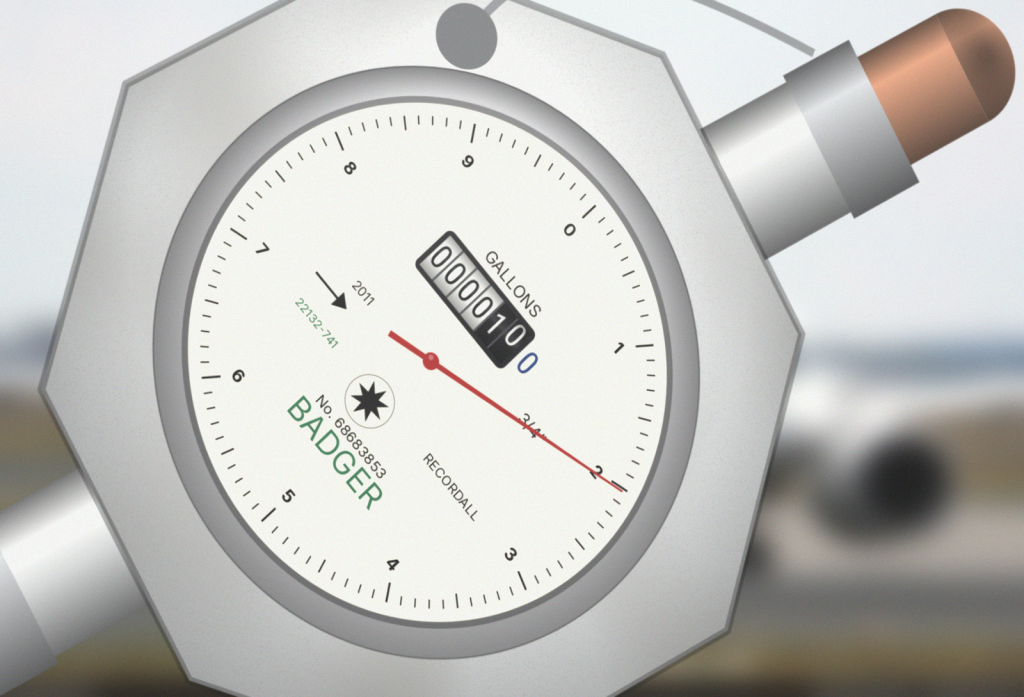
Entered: {"value": 102.0, "unit": "gal"}
